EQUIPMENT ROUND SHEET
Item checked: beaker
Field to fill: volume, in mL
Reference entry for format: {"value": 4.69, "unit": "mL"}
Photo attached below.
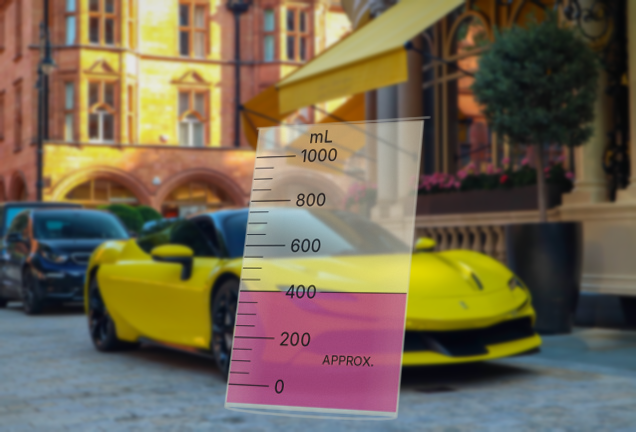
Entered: {"value": 400, "unit": "mL"}
